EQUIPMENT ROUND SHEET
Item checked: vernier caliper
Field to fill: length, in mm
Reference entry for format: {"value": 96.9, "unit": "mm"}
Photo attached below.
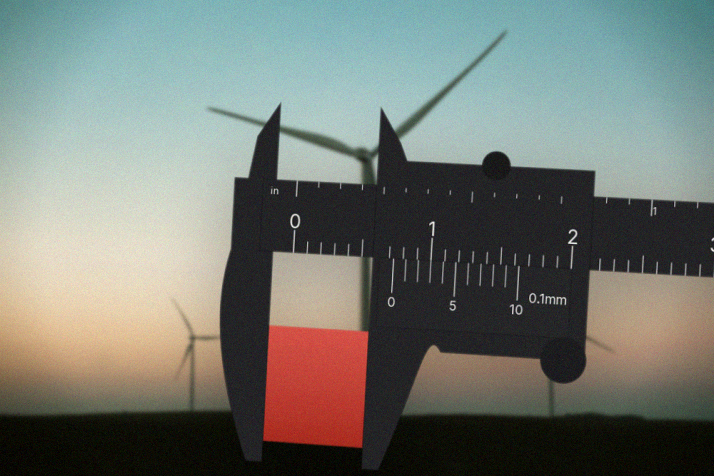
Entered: {"value": 7.3, "unit": "mm"}
